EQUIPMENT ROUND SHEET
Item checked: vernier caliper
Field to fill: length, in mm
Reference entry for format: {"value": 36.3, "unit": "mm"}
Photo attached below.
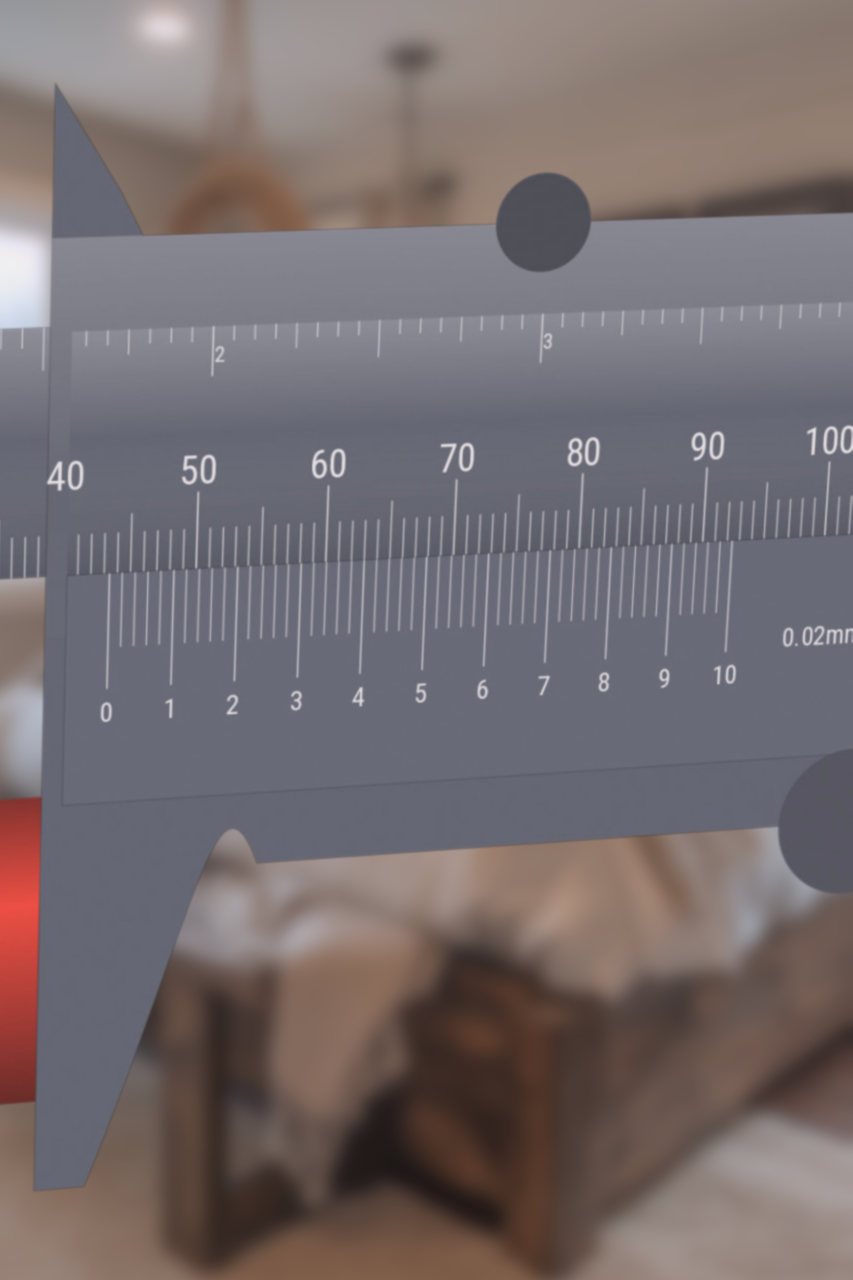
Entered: {"value": 43.4, "unit": "mm"}
